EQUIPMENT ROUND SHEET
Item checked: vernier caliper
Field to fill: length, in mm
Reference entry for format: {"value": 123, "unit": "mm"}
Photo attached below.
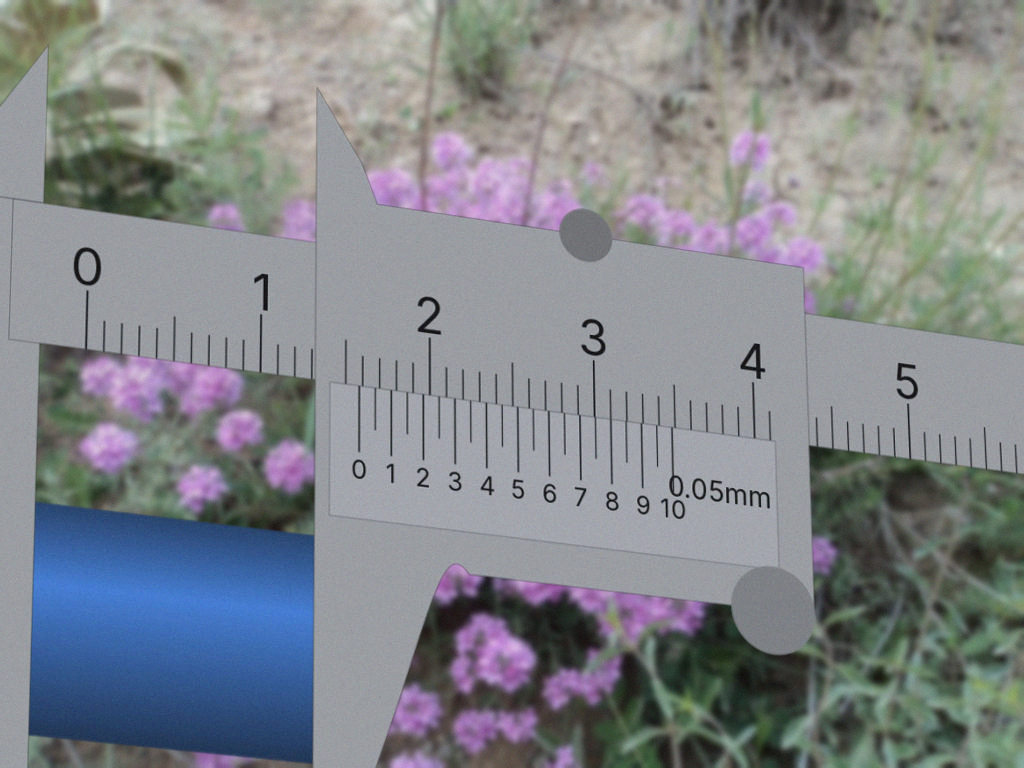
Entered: {"value": 15.8, "unit": "mm"}
